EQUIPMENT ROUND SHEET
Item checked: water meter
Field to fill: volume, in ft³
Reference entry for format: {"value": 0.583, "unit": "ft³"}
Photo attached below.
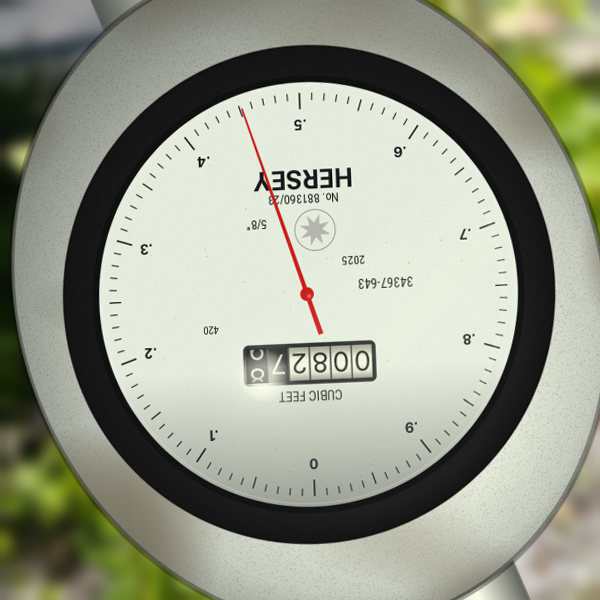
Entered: {"value": 8278.45, "unit": "ft³"}
